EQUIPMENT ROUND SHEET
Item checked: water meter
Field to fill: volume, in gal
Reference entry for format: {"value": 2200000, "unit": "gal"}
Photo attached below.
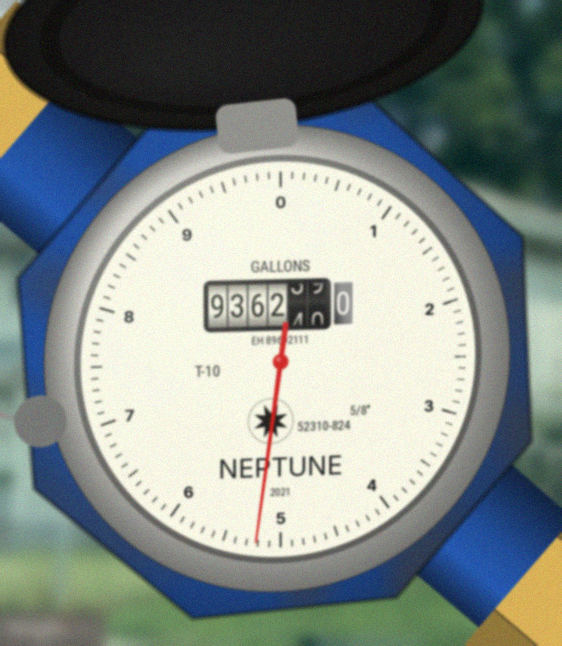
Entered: {"value": 9362395.2, "unit": "gal"}
